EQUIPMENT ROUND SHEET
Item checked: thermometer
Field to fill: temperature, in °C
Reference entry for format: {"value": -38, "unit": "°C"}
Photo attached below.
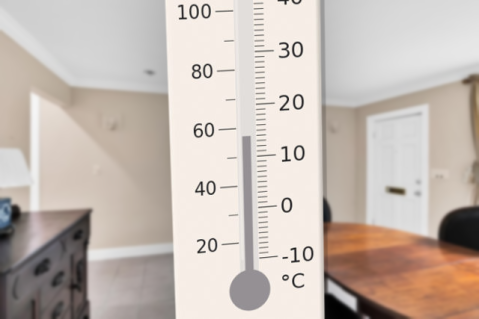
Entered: {"value": 14, "unit": "°C"}
